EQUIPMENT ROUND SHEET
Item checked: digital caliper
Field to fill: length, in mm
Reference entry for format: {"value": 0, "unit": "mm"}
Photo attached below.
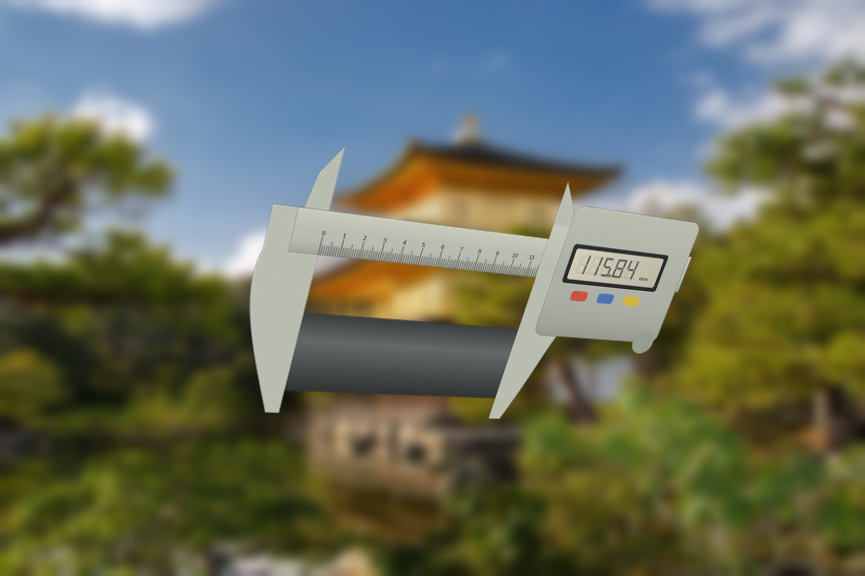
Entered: {"value": 115.84, "unit": "mm"}
